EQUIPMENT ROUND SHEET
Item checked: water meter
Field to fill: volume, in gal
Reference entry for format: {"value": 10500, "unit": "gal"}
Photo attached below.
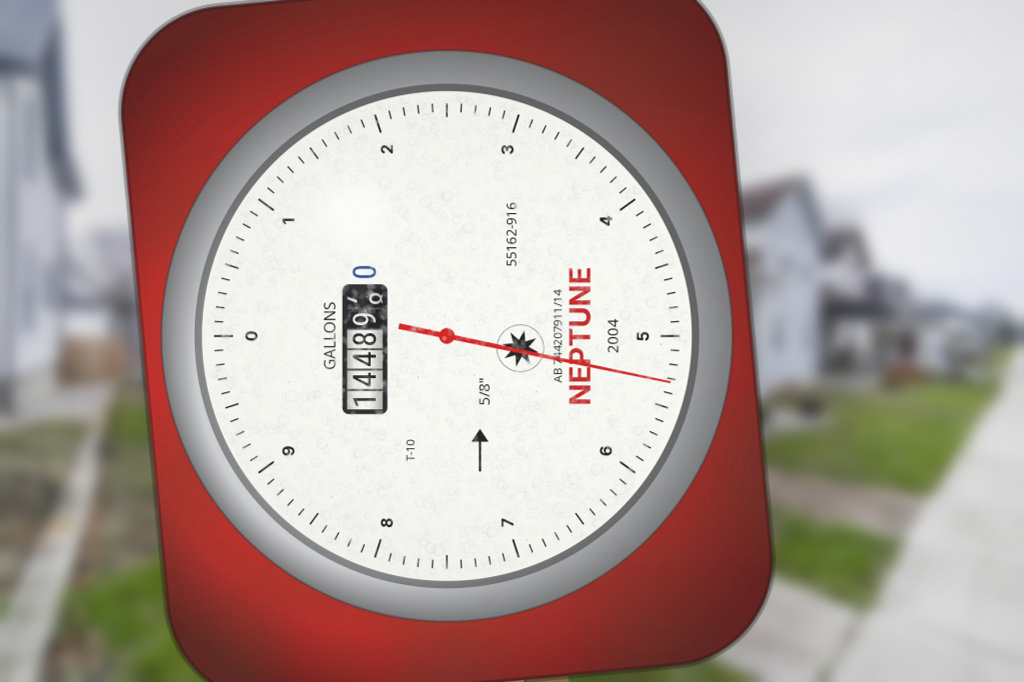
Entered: {"value": 1448975.3, "unit": "gal"}
